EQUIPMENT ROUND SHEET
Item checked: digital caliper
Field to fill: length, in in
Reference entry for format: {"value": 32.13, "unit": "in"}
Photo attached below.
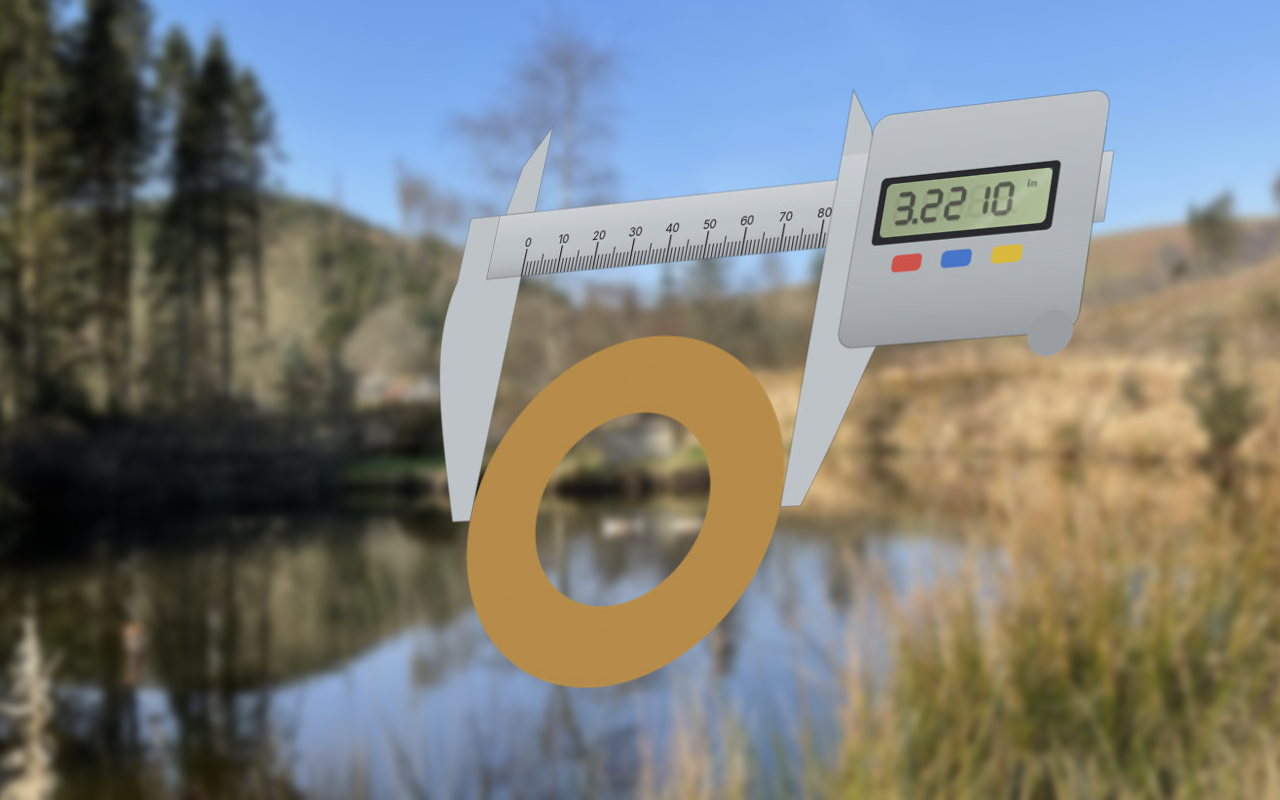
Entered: {"value": 3.2210, "unit": "in"}
